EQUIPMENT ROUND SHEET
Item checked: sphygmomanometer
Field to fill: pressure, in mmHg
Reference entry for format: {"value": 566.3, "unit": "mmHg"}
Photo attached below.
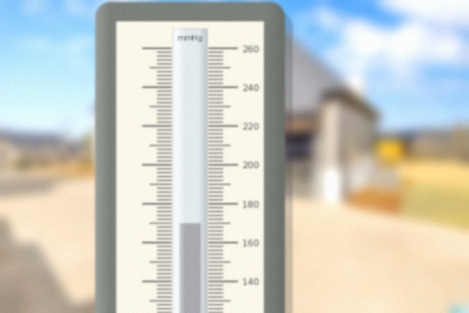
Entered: {"value": 170, "unit": "mmHg"}
